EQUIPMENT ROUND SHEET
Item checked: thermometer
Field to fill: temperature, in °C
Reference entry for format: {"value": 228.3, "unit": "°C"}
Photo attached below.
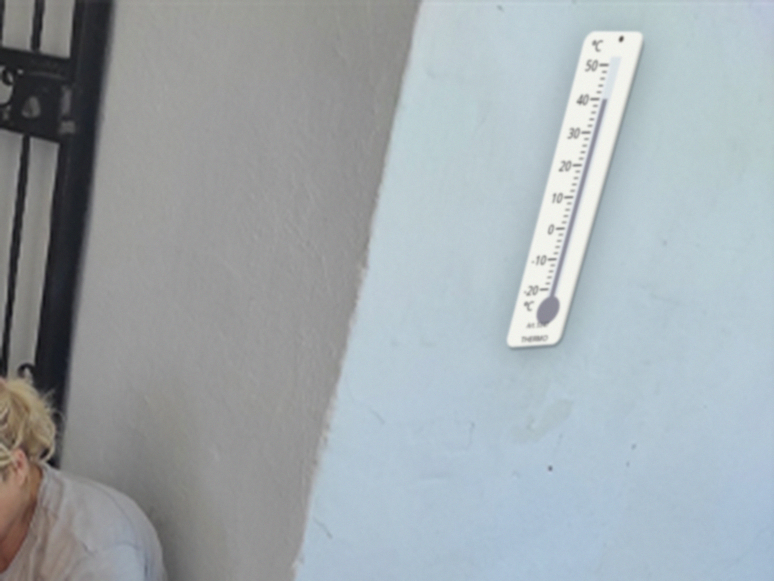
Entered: {"value": 40, "unit": "°C"}
